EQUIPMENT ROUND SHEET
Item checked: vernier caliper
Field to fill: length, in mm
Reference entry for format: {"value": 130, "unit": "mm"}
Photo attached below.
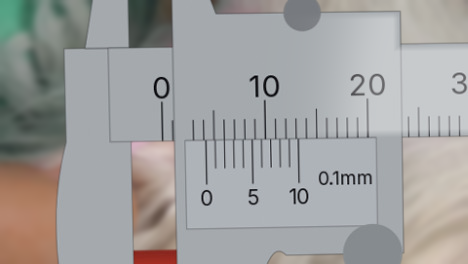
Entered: {"value": 4.2, "unit": "mm"}
